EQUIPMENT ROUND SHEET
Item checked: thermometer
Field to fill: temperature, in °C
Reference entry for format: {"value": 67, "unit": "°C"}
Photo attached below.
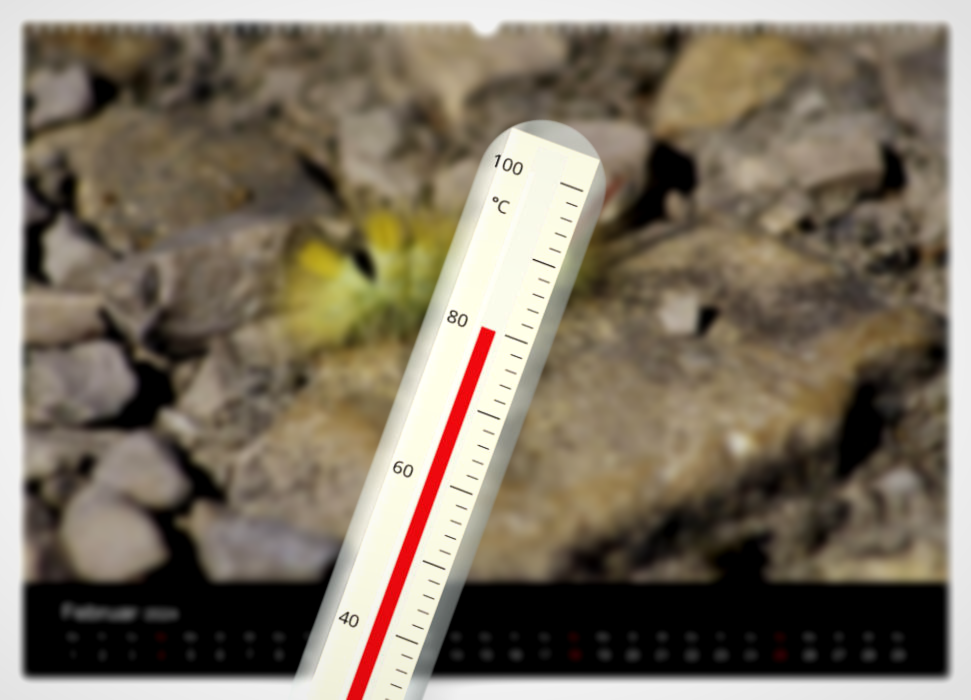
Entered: {"value": 80, "unit": "°C"}
